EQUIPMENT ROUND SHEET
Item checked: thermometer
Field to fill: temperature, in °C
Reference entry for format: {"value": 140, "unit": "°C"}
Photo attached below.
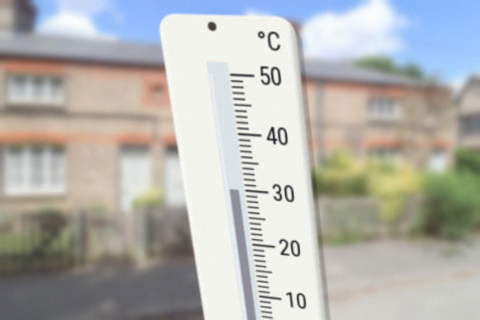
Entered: {"value": 30, "unit": "°C"}
